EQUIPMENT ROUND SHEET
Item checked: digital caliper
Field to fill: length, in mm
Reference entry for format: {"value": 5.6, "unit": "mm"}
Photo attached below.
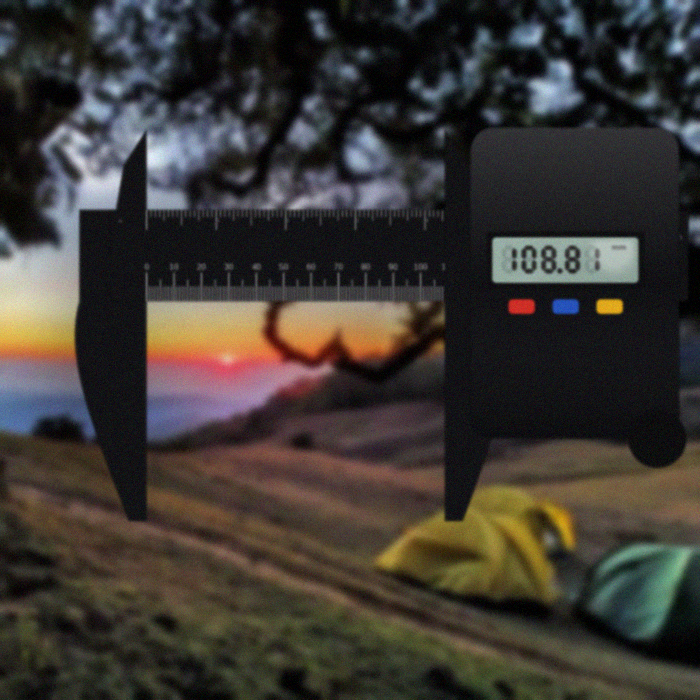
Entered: {"value": 108.81, "unit": "mm"}
